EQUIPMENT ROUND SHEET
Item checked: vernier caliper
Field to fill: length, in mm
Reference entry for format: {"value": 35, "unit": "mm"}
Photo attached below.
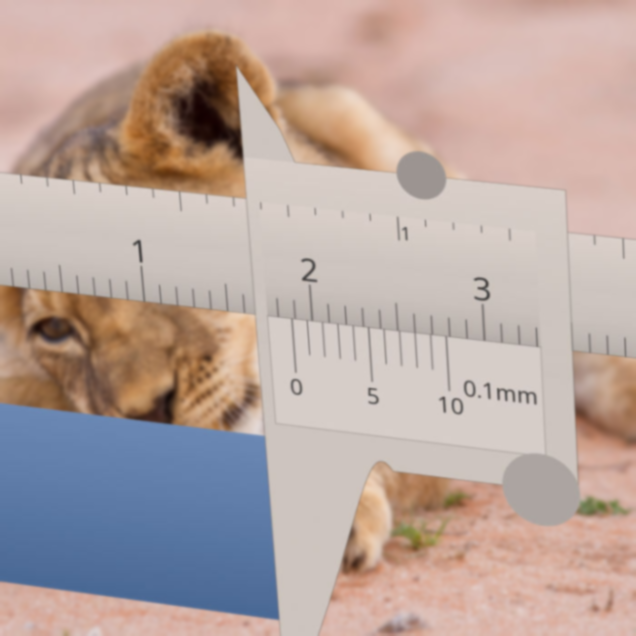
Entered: {"value": 18.8, "unit": "mm"}
